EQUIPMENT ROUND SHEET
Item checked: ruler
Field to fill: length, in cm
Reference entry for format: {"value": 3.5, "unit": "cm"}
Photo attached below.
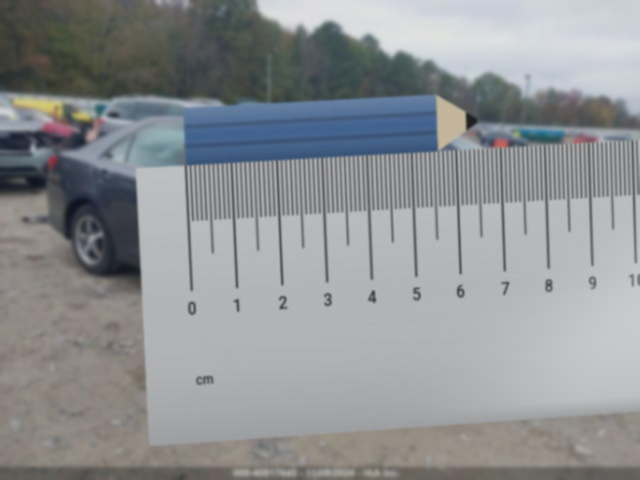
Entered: {"value": 6.5, "unit": "cm"}
